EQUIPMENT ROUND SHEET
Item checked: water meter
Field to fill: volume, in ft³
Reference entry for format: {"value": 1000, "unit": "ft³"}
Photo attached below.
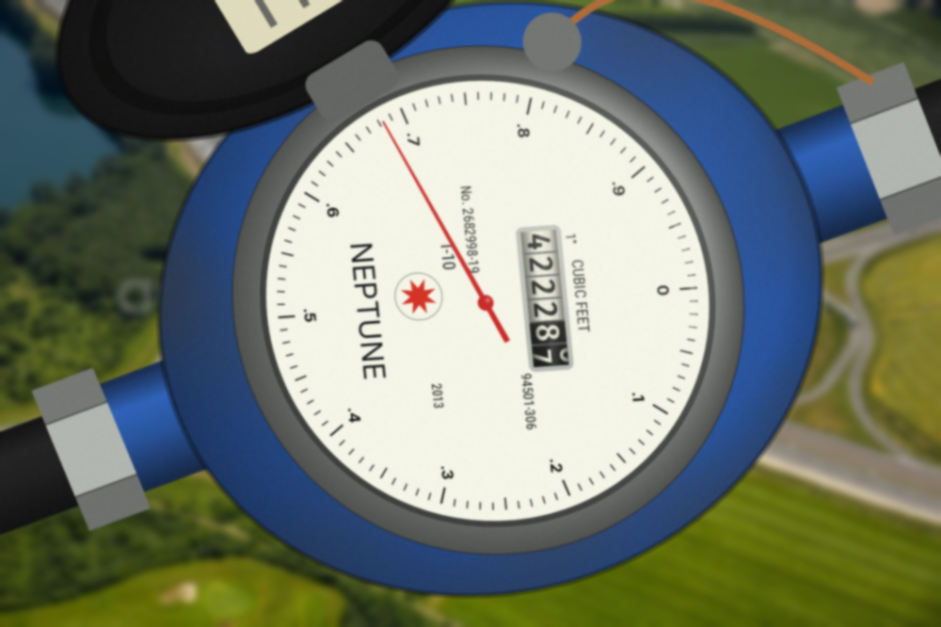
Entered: {"value": 422286.68, "unit": "ft³"}
